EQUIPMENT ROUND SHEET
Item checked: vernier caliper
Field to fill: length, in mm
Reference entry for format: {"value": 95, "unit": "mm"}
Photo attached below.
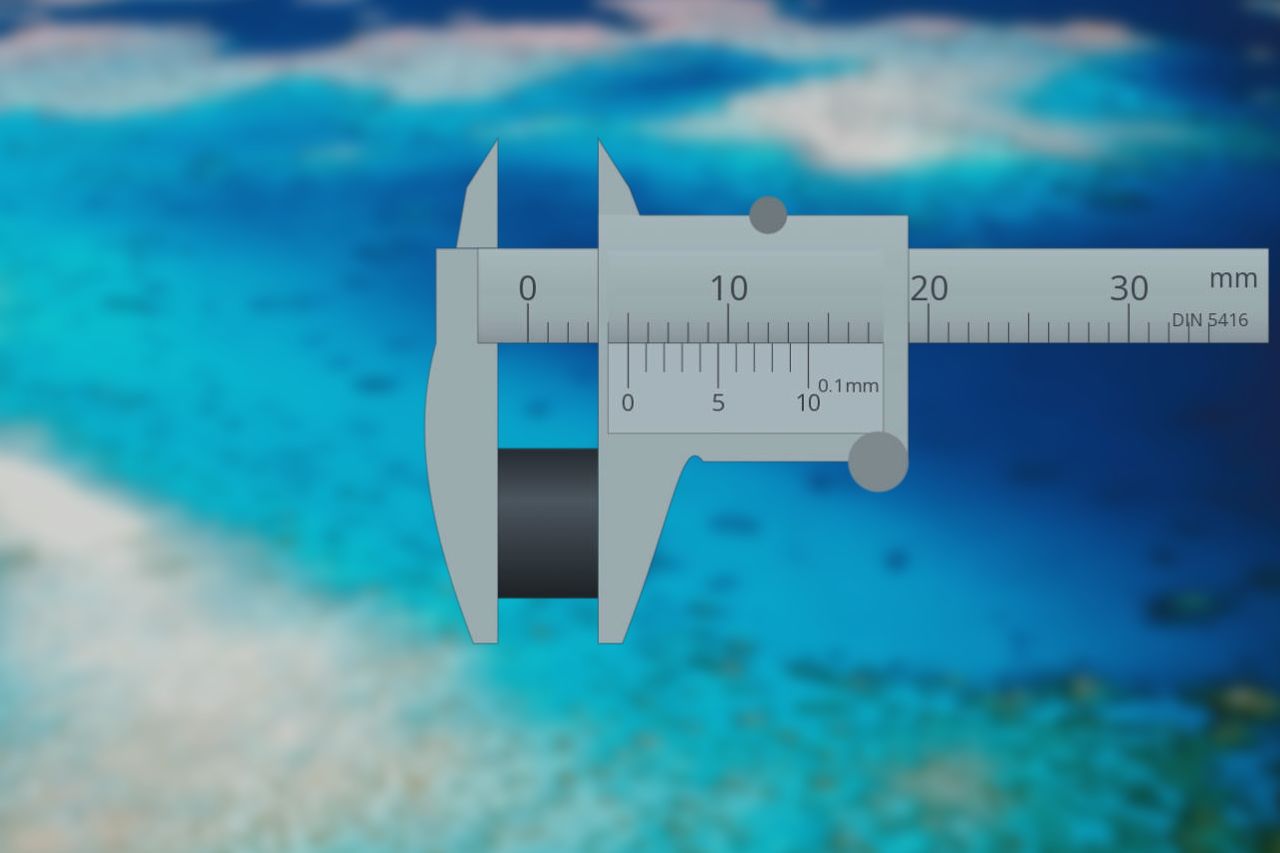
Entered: {"value": 5.0, "unit": "mm"}
